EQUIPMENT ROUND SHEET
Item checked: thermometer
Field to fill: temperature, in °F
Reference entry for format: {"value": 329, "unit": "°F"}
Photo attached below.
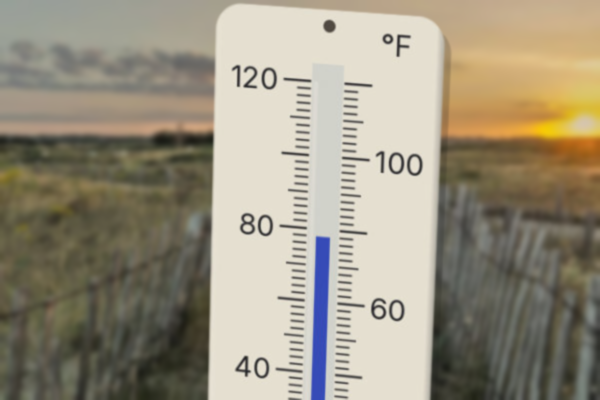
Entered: {"value": 78, "unit": "°F"}
